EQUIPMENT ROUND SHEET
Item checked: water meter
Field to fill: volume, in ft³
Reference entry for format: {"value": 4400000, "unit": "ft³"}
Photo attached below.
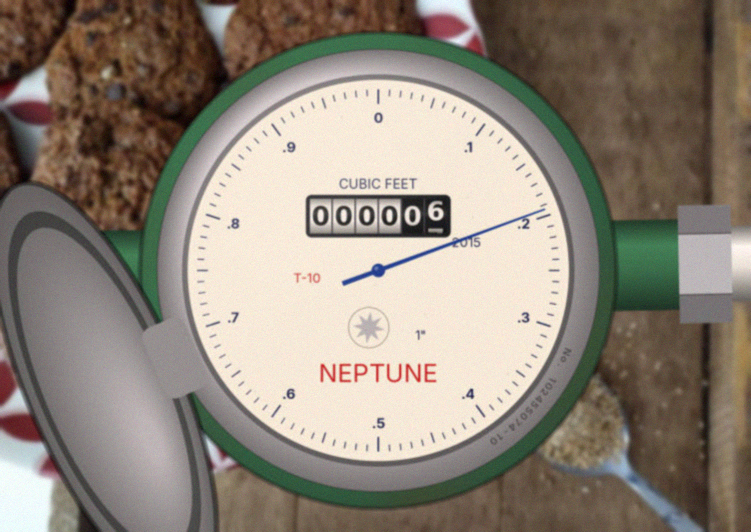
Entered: {"value": 6.19, "unit": "ft³"}
